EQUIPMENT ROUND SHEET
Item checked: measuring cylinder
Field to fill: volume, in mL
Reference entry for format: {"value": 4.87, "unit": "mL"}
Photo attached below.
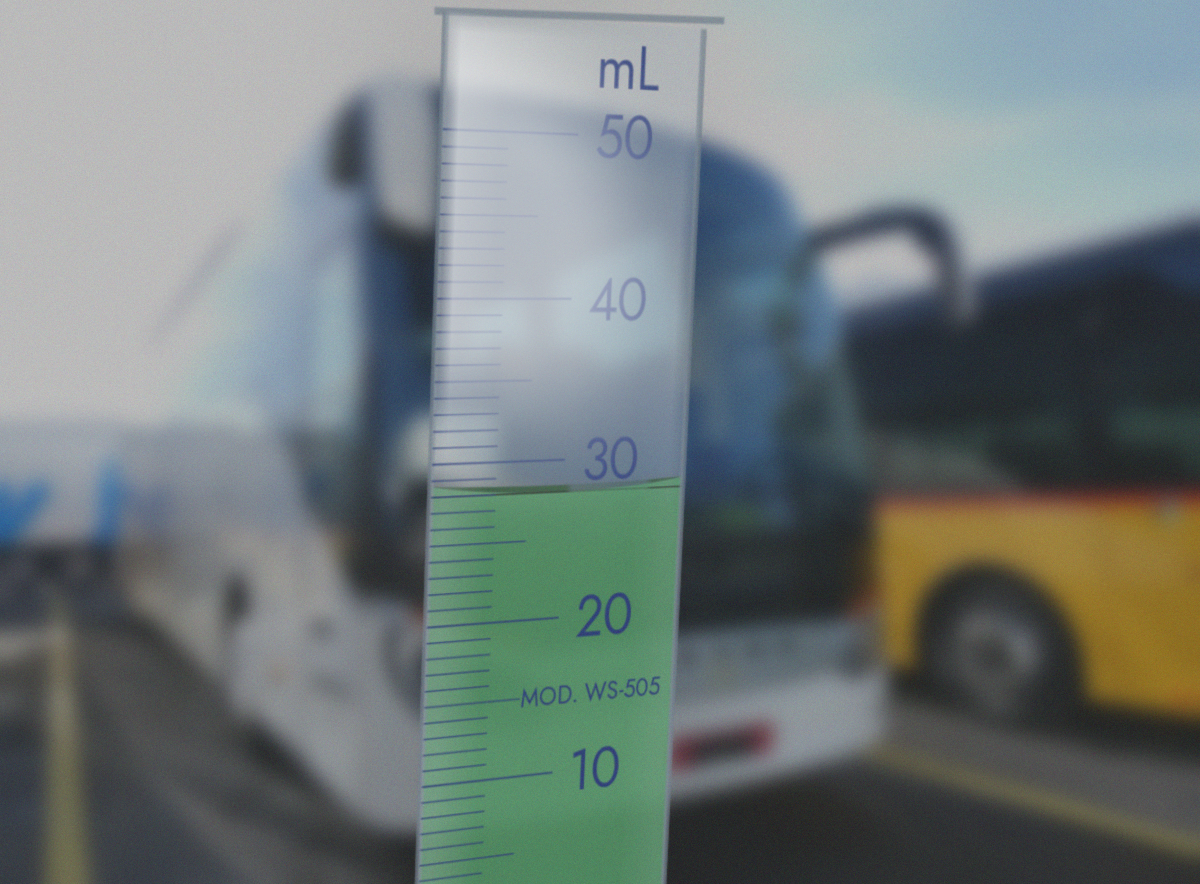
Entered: {"value": 28, "unit": "mL"}
